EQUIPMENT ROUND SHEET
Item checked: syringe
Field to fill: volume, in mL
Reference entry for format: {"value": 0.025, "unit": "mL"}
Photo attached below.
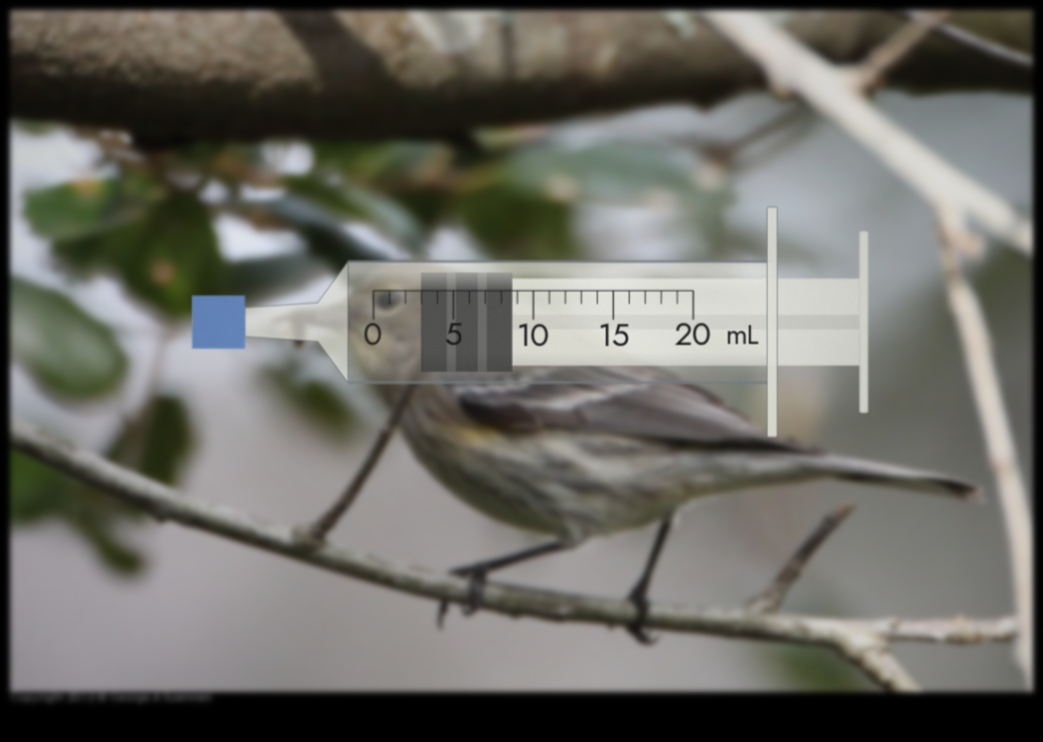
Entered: {"value": 3, "unit": "mL"}
